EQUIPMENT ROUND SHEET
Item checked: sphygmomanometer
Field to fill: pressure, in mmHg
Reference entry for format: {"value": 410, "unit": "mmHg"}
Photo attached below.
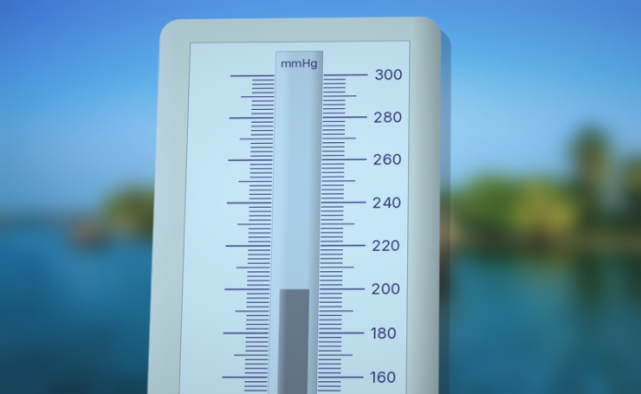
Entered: {"value": 200, "unit": "mmHg"}
